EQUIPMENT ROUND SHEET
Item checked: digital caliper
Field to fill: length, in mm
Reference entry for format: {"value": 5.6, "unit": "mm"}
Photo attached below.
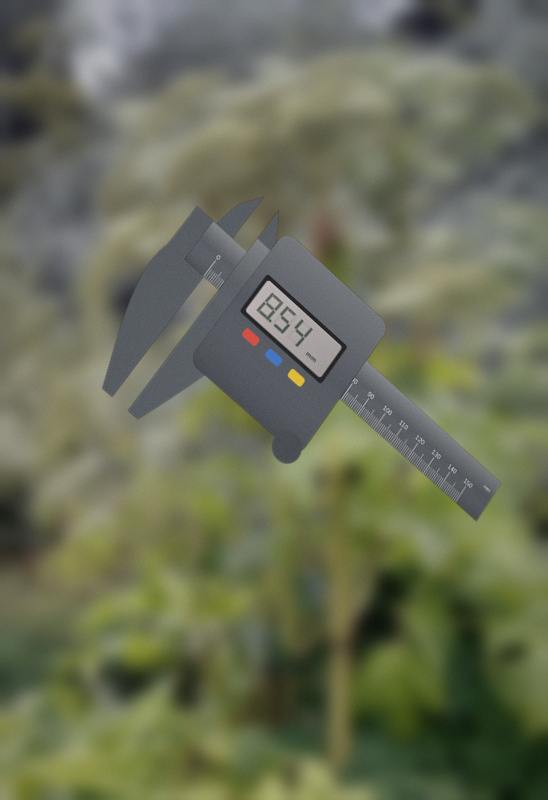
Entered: {"value": 8.54, "unit": "mm"}
